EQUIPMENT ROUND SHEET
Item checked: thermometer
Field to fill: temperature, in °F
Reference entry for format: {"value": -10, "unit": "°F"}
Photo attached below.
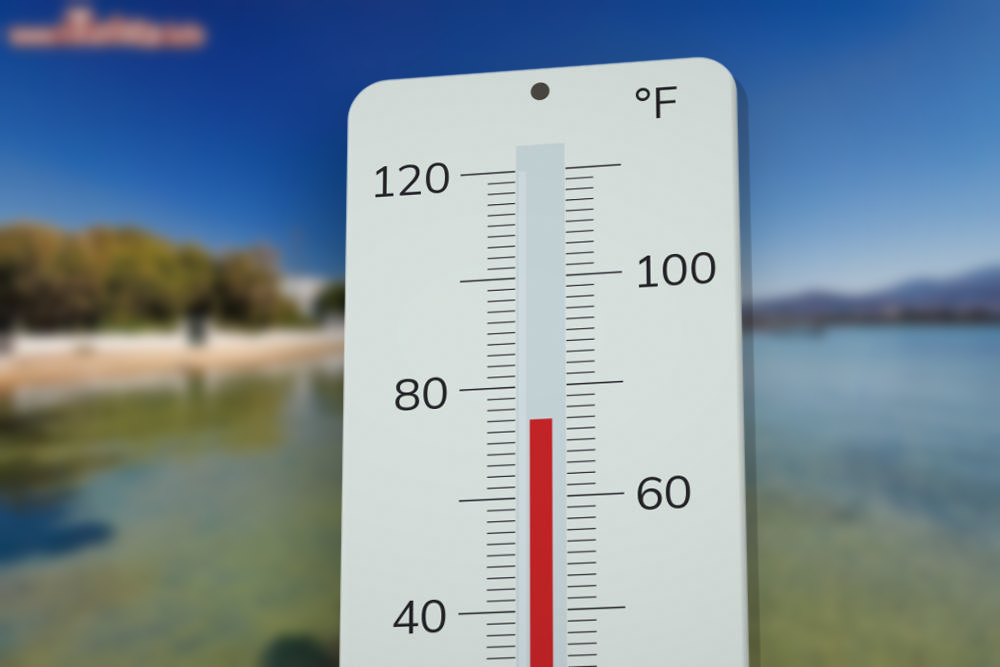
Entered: {"value": 74, "unit": "°F"}
